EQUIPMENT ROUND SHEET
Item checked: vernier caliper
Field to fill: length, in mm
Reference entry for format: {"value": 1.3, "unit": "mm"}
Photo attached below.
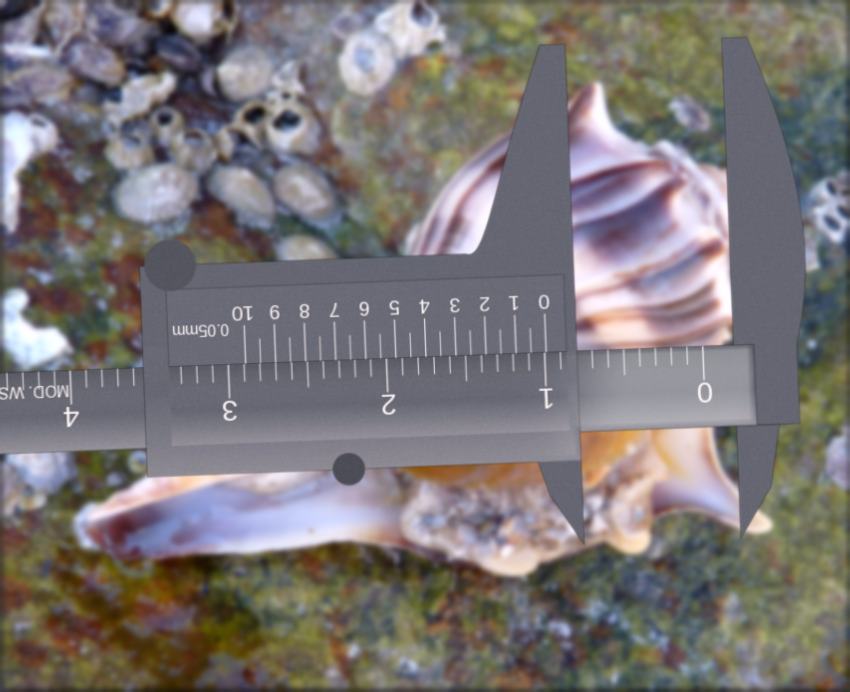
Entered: {"value": 9.9, "unit": "mm"}
